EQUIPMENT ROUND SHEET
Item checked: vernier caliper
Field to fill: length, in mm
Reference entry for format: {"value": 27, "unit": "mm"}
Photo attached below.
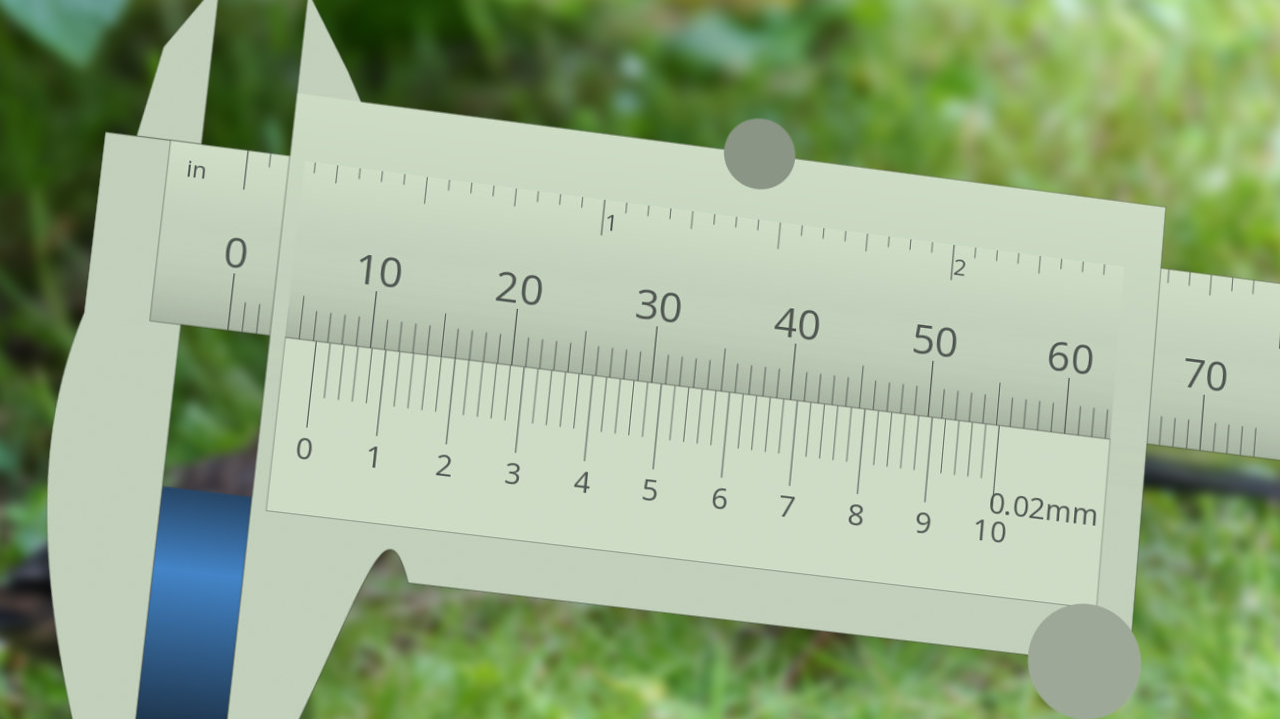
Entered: {"value": 6.2, "unit": "mm"}
